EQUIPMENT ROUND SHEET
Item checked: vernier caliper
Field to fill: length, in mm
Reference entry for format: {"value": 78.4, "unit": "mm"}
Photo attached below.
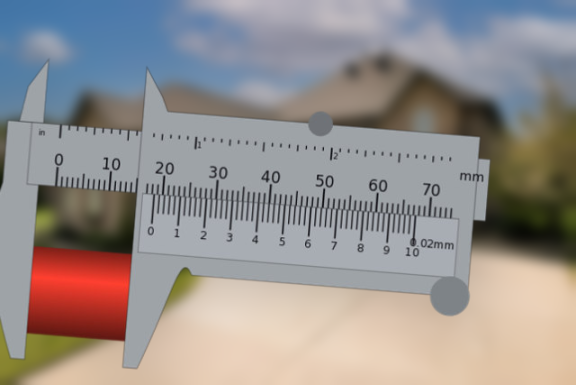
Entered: {"value": 18.4, "unit": "mm"}
